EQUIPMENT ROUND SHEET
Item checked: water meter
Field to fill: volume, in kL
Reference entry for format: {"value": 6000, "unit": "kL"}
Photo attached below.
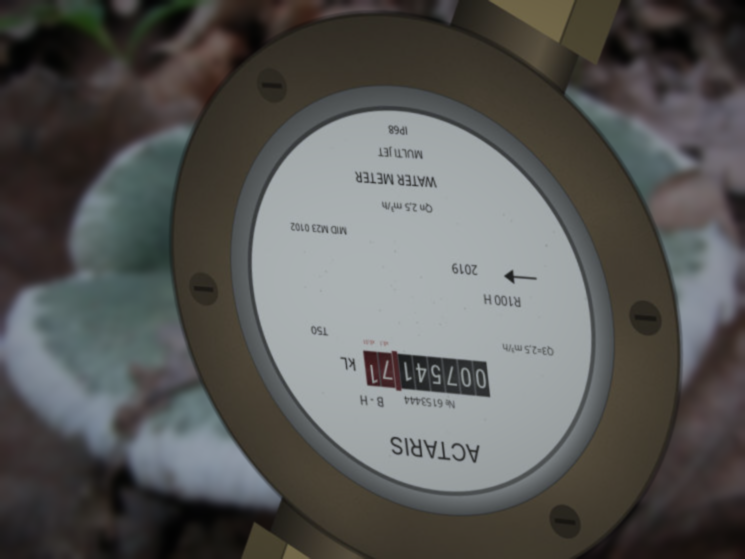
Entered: {"value": 7541.71, "unit": "kL"}
